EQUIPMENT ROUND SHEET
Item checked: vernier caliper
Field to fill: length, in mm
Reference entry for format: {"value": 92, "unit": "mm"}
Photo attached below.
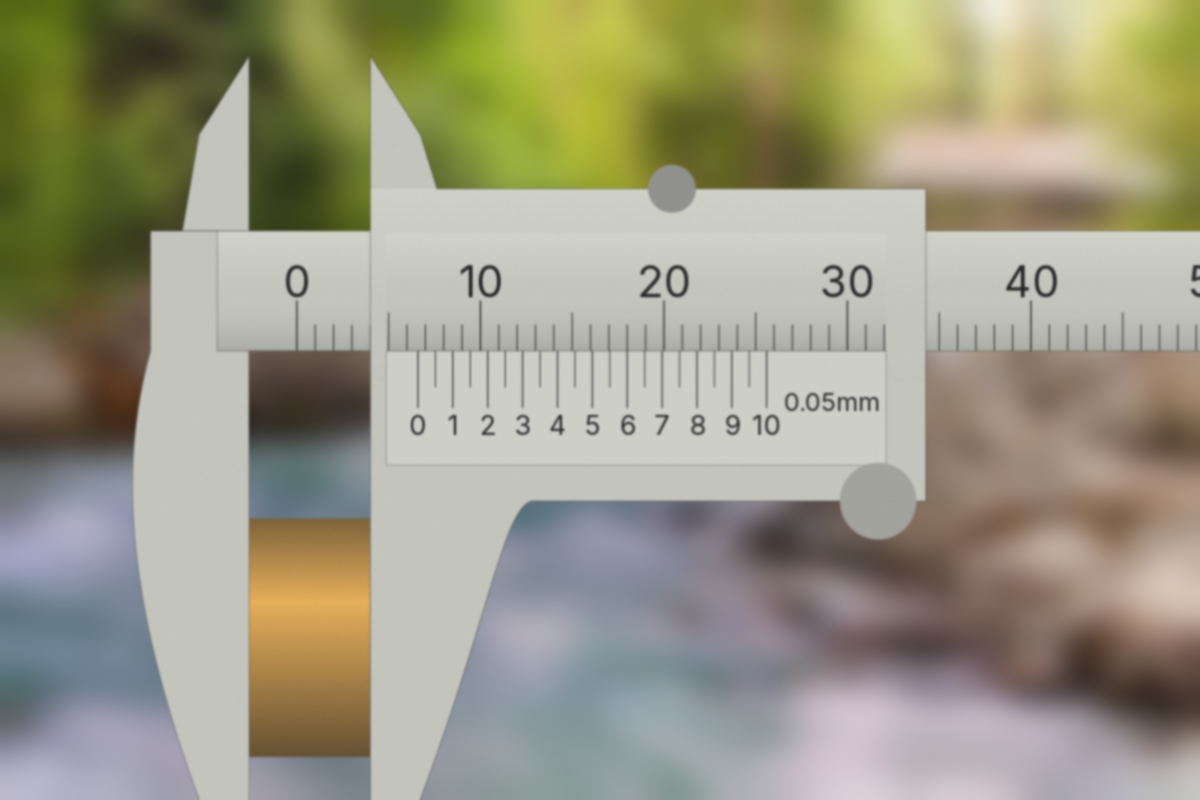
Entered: {"value": 6.6, "unit": "mm"}
